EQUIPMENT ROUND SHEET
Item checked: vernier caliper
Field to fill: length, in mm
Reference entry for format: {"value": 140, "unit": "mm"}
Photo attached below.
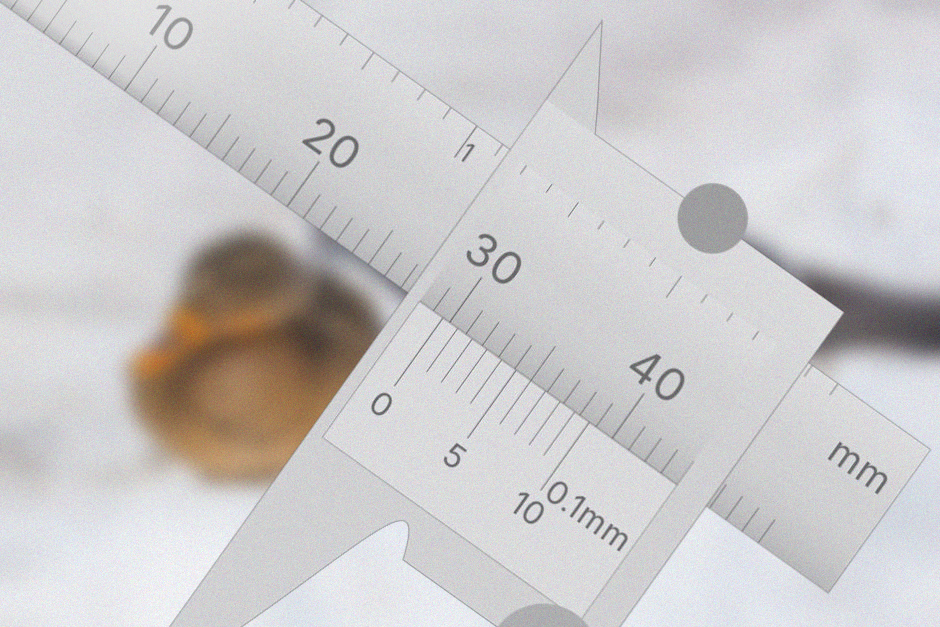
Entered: {"value": 29.6, "unit": "mm"}
